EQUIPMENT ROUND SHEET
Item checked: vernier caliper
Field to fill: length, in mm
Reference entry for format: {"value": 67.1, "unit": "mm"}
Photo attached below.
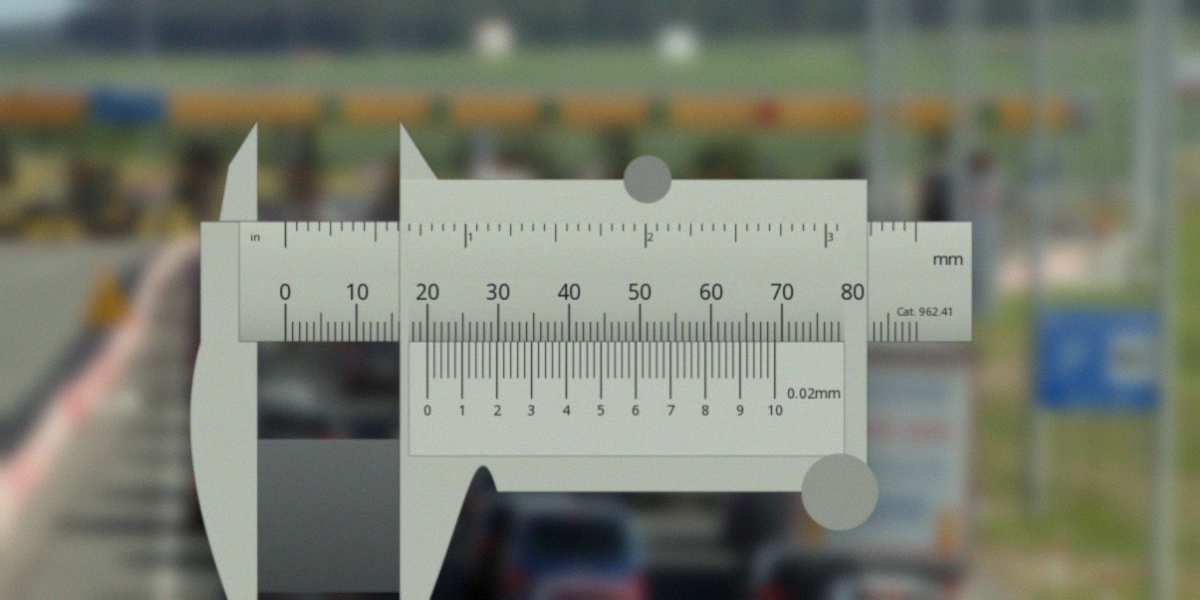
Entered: {"value": 20.0, "unit": "mm"}
